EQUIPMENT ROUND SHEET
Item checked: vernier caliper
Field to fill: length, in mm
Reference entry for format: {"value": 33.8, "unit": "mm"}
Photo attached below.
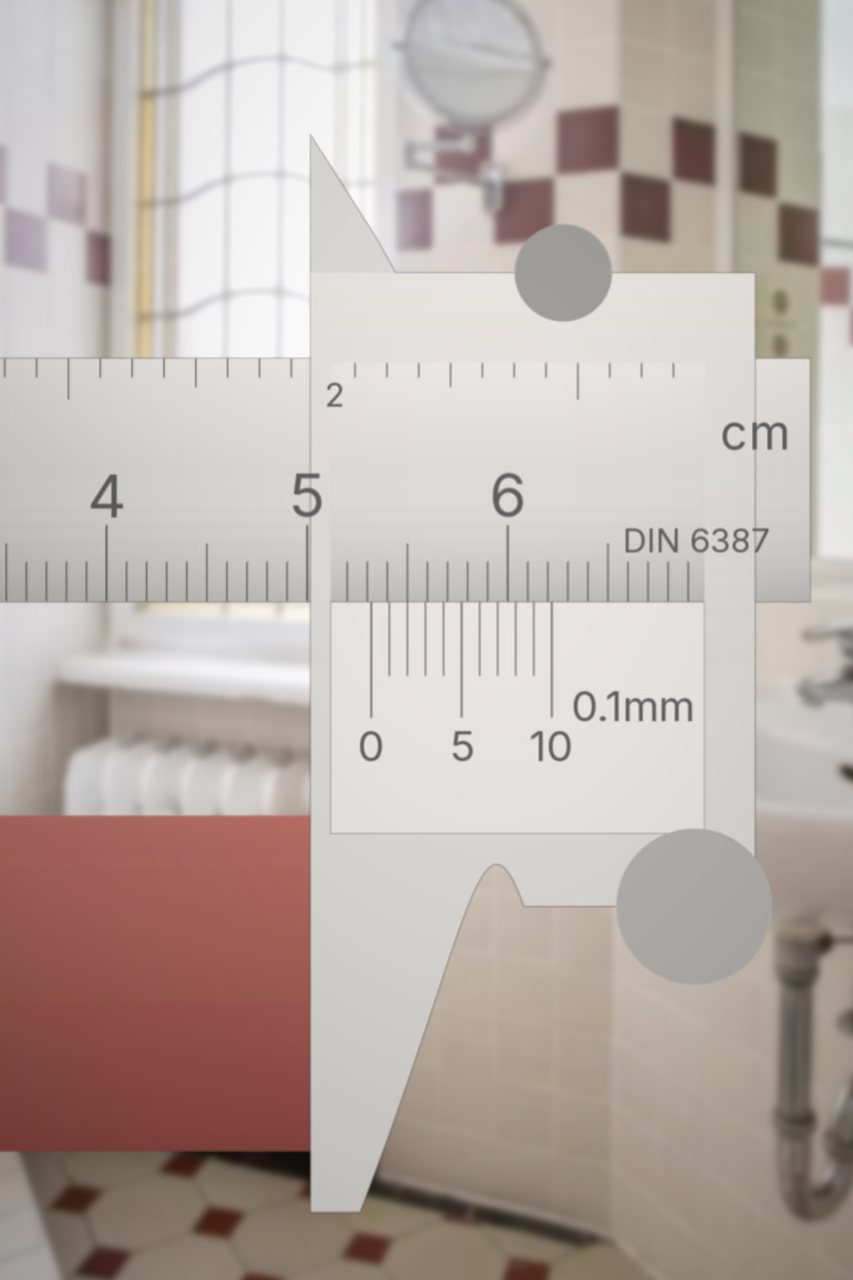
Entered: {"value": 53.2, "unit": "mm"}
